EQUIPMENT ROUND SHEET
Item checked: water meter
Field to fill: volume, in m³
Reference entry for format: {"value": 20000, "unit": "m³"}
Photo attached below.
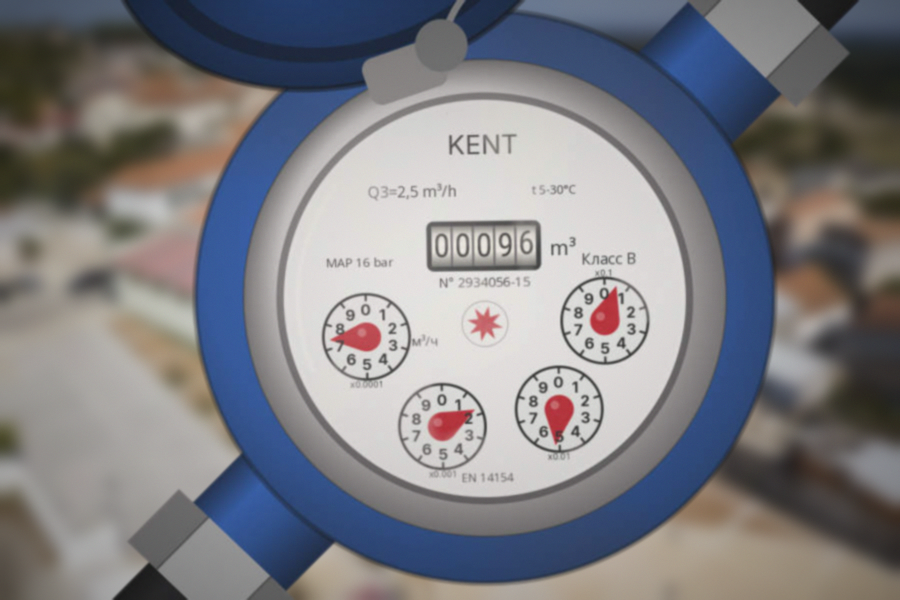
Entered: {"value": 96.0517, "unit": "m³"}
